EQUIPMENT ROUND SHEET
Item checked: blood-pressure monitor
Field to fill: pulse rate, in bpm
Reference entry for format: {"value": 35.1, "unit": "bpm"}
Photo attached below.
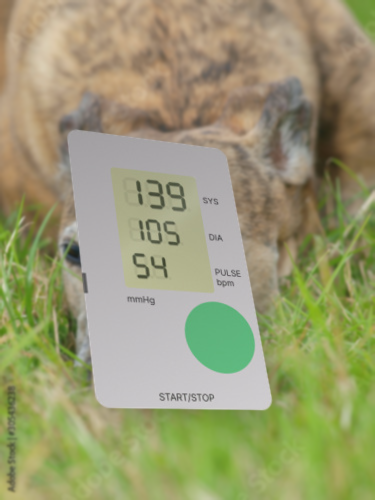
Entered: {"value": 54, "unit": "bpm"}
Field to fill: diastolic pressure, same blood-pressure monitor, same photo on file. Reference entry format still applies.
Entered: {"value": 105, "unit": "mmHg"}
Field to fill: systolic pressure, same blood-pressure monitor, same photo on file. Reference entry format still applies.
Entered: {"value": 139, "unit": "mmHg"}
